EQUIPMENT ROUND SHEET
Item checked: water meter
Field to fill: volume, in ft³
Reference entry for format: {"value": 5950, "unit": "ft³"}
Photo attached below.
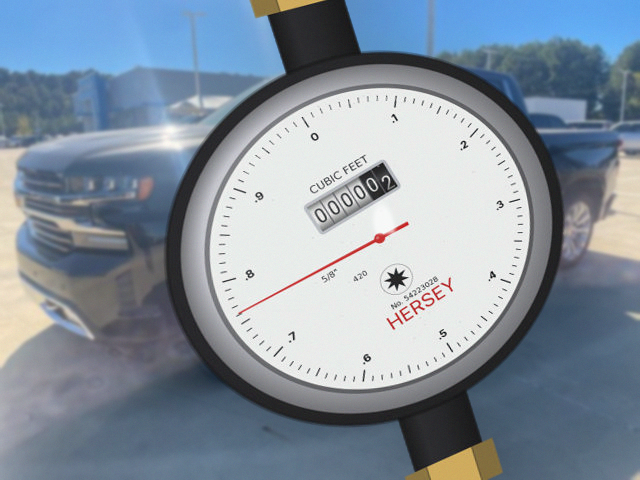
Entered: {"value": 1.76, "unit": "ft³"}
